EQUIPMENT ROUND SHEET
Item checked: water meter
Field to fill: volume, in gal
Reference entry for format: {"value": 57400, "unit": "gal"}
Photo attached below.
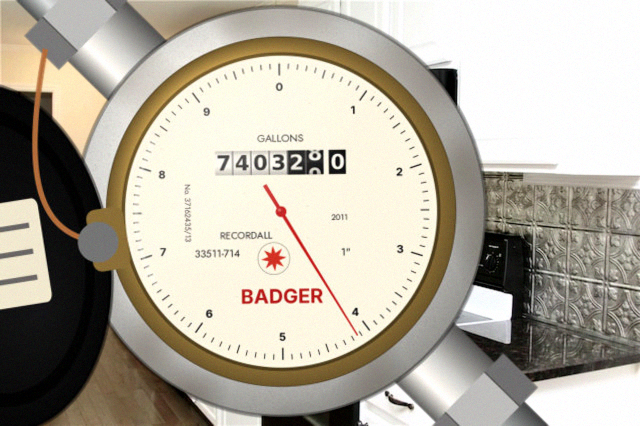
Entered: {"value": 7403284.1, "unit": "gal"}
